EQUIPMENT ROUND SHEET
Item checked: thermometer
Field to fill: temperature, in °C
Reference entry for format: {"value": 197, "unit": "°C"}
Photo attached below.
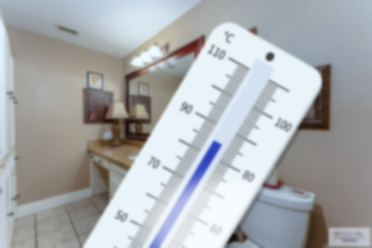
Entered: {"value": 85, "unit": "°C"}
